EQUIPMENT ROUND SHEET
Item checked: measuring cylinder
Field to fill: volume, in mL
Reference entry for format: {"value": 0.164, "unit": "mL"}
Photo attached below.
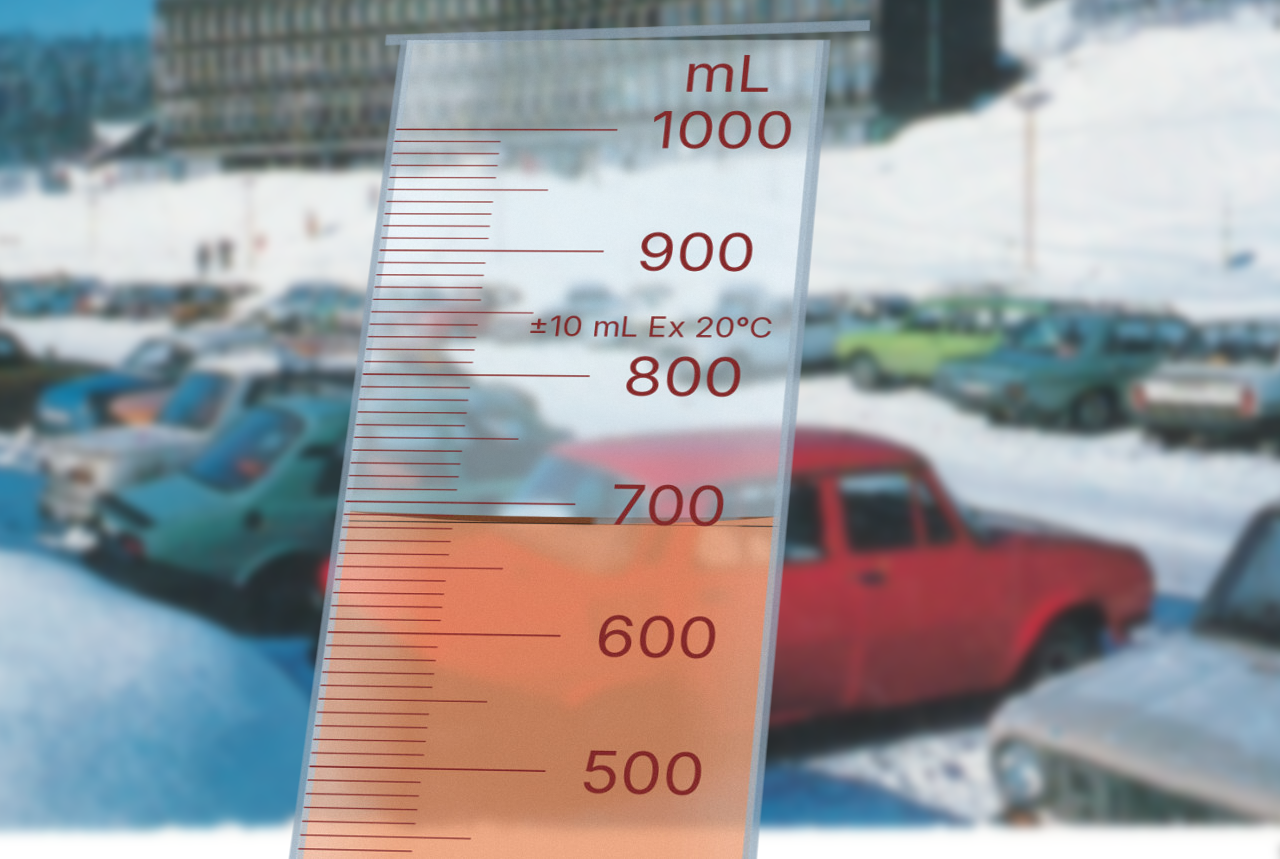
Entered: {"value": 685, "unit": "mL"}
